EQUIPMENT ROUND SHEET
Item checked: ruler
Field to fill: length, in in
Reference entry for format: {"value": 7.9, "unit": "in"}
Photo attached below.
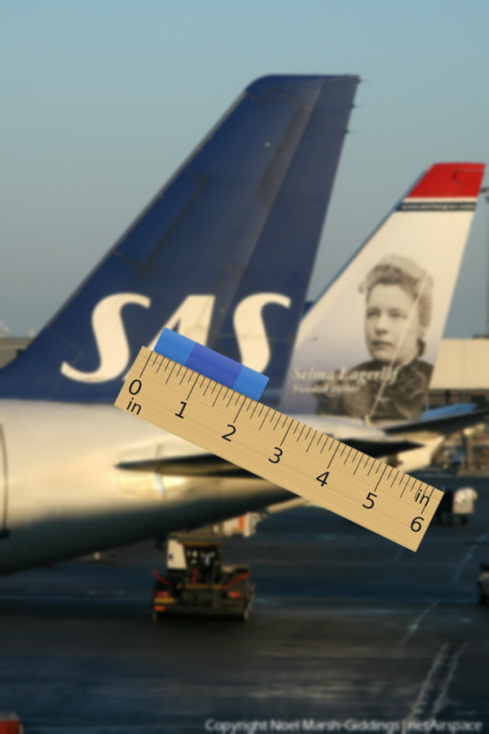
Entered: {"value": 2.25, "unit": "in"}
